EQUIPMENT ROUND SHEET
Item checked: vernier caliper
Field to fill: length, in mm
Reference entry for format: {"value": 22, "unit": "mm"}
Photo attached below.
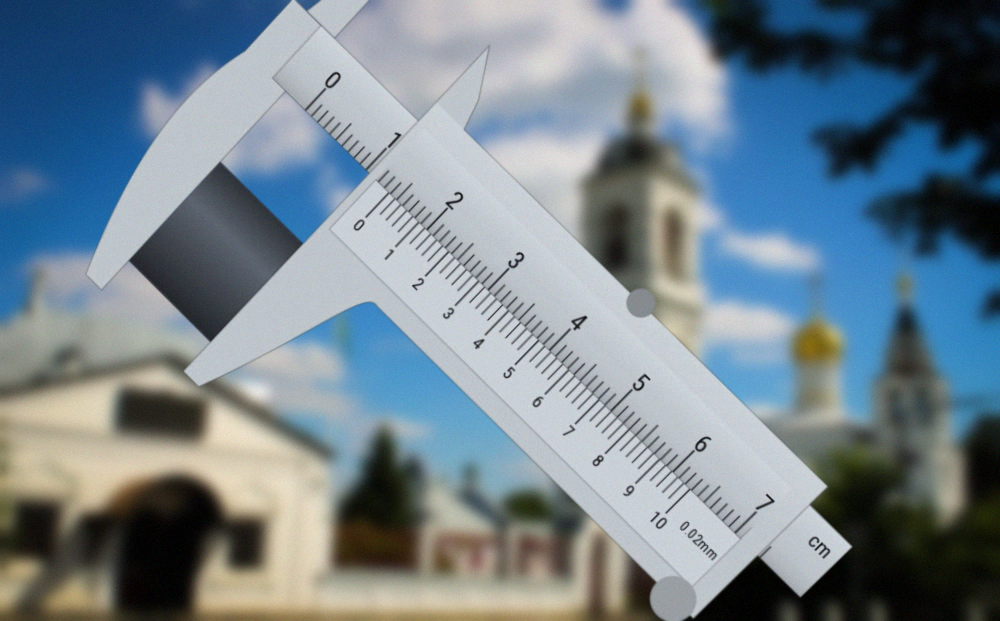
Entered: {"value": 13.8, "unit": "mm"}
